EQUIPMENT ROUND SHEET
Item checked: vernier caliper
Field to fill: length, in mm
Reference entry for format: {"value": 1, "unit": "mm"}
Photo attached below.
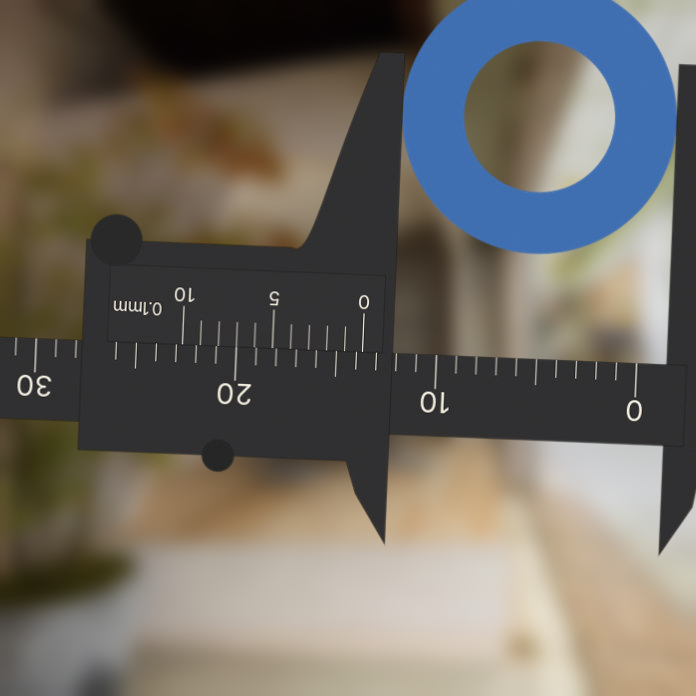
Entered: {"value": 13.7, "unit": "mm"}
